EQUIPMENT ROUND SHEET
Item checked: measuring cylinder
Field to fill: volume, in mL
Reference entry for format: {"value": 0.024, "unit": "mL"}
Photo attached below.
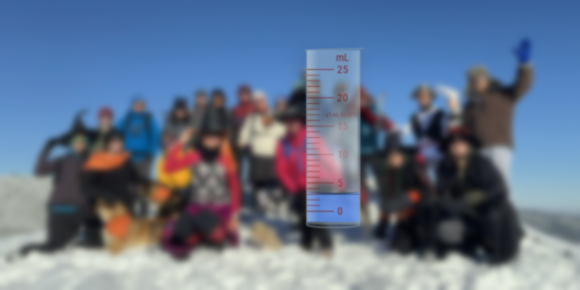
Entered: {"value": 3, "unit": "mL"}
